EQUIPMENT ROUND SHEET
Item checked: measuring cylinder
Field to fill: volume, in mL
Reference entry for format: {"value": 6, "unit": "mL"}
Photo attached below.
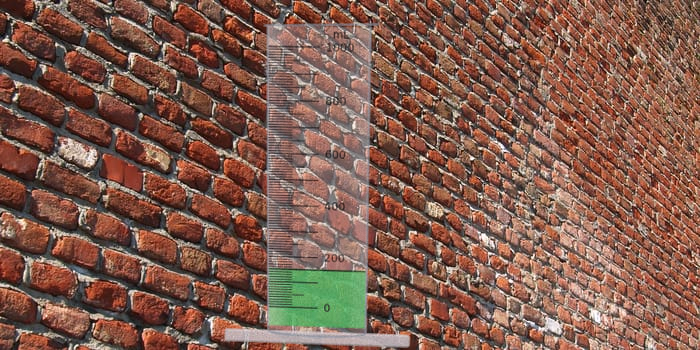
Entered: {"value": 150, "unit": "mL"}
